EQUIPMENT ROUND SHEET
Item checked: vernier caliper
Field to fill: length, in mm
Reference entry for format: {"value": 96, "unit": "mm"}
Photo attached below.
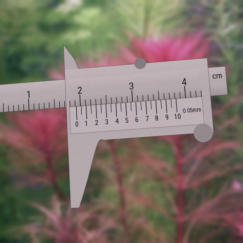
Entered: {"value": 19.2, "unit": "mm"}
